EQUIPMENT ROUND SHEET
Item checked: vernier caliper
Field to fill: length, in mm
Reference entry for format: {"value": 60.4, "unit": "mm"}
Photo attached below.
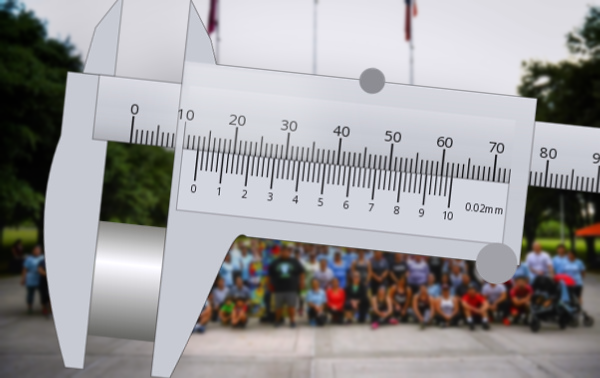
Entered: {"value": 13.0, "unit": "mm"}
